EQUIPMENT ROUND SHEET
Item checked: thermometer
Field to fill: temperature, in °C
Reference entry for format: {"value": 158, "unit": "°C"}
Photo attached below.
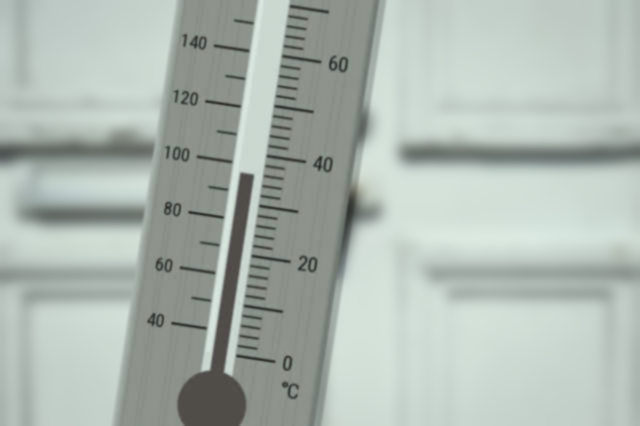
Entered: {"value": 36, "unit": "°C"}
